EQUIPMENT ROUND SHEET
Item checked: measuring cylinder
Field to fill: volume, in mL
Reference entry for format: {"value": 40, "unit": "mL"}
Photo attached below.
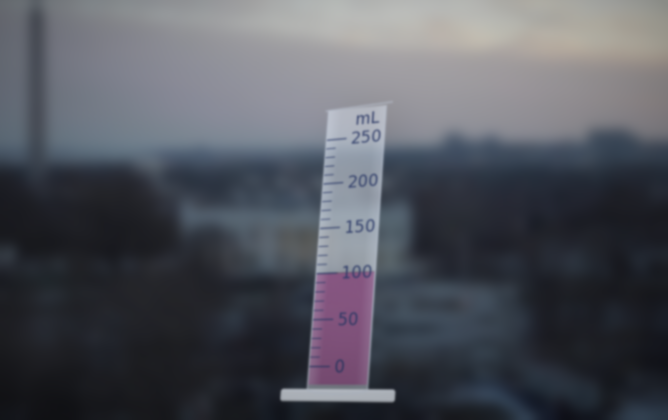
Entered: {"value": 100, "unit": "mL"}
